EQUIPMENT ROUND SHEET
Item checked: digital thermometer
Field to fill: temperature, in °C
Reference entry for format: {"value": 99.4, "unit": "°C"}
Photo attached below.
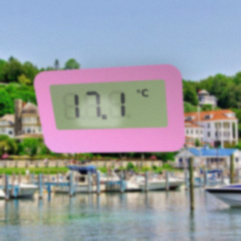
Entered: {"value": 17.1, "unit": "°C"}
